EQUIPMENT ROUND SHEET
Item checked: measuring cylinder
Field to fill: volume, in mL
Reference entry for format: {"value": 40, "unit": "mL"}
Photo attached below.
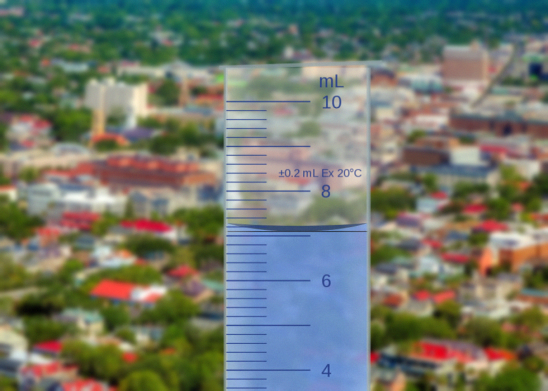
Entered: {"value": 7.1, "unit": "mL"}
